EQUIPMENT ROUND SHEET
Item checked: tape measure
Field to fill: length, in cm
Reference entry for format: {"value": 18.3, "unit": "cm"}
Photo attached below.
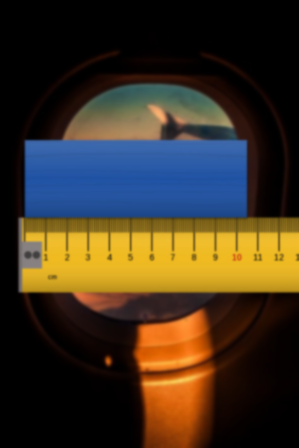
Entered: {"value": 10.5, "unit": "cm"}
